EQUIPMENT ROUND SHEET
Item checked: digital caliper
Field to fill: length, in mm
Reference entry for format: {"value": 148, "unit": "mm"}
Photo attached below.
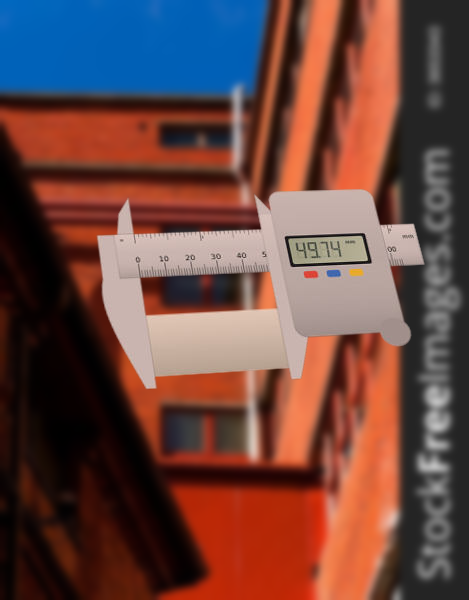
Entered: {"value": 49.74, "unit": "mm"}
